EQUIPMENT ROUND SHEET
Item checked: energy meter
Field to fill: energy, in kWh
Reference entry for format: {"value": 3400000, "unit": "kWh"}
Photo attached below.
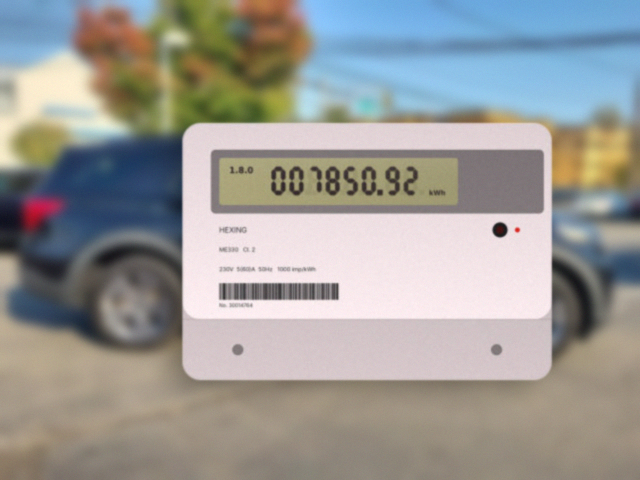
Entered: {"value": 7850.92, "unit": "kWh"}
